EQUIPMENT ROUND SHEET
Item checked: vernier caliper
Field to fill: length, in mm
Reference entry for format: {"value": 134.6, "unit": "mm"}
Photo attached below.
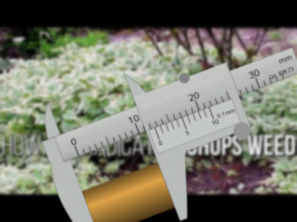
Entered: {"value": 12.6, "unit": "mm"}
